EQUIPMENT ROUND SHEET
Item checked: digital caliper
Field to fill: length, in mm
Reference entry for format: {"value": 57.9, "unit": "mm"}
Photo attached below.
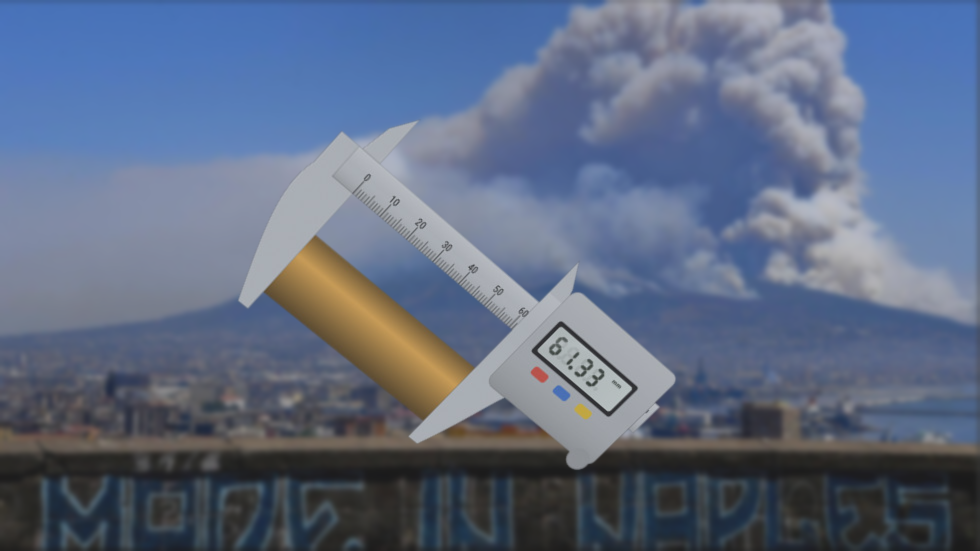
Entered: {"value": 61.33, "unit": "mm"}
